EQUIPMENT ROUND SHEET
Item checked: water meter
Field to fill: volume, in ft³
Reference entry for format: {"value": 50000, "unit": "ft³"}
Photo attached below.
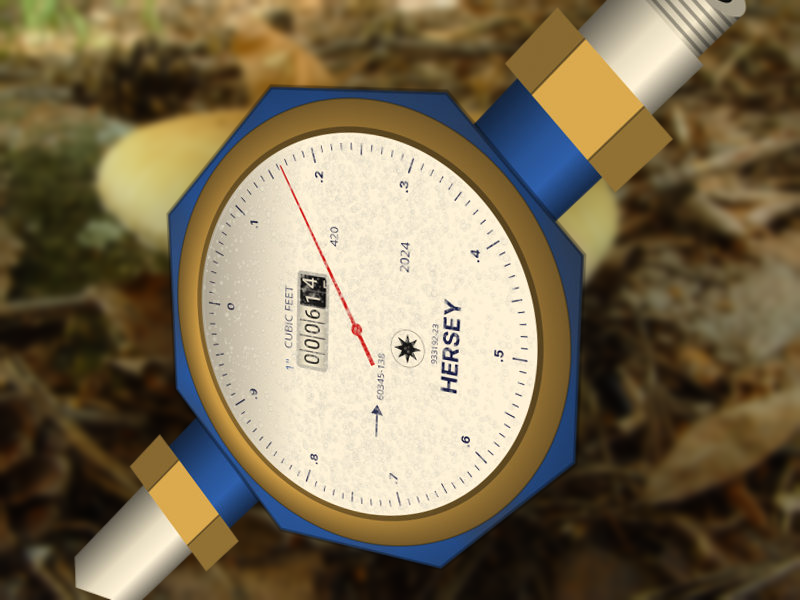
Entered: {"value": 614.16, "unit": "ft³"}
